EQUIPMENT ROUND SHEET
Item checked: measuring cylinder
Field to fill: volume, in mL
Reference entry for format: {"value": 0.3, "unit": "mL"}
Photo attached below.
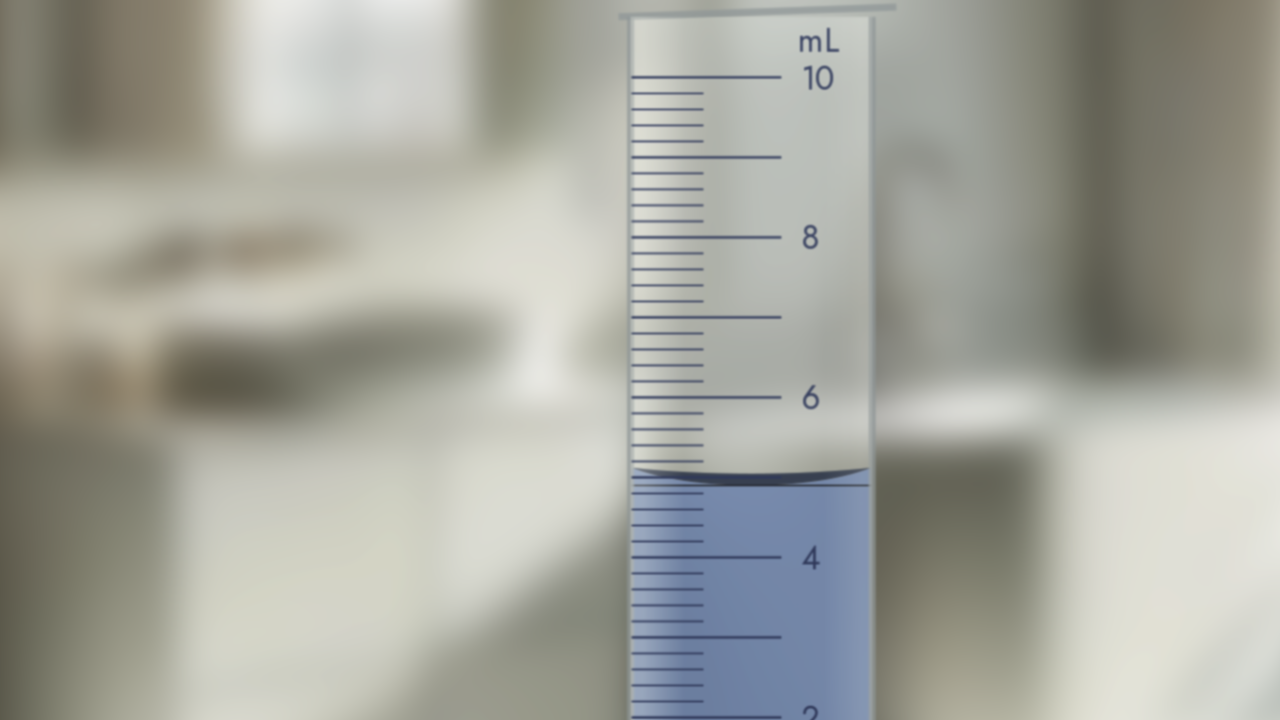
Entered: {"value": 4.9, "unit": "mL"}
